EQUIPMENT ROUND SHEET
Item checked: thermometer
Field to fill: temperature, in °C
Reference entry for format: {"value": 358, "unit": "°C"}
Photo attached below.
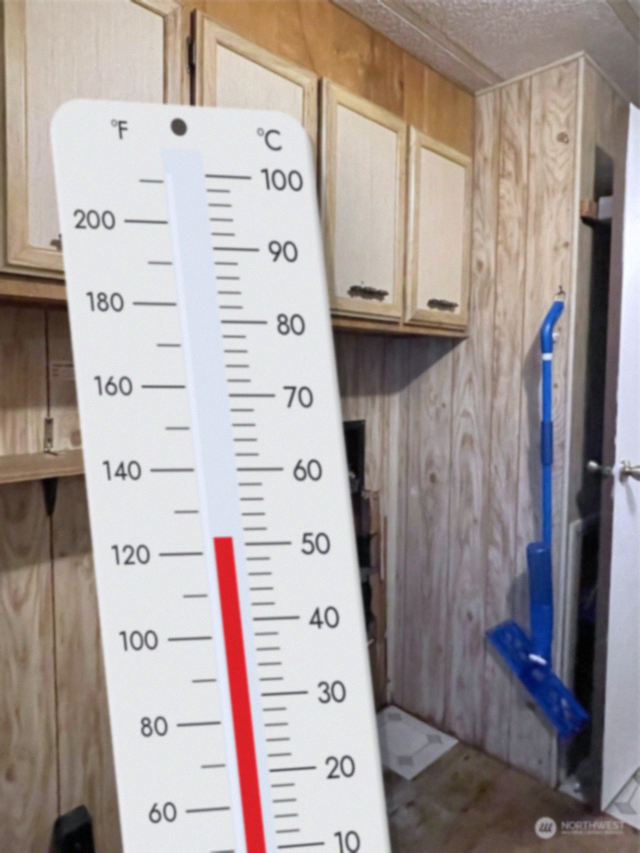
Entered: {"value": 51, "unit": "°C"}
